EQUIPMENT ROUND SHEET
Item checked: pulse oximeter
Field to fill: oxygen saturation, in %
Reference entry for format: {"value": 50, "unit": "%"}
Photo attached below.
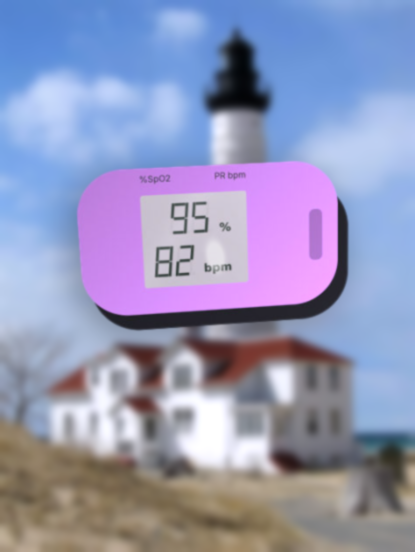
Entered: {"value": 95, "unit": "%"}
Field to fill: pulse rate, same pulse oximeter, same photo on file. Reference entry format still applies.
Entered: {"value": 82, "unit": "bpm"}
